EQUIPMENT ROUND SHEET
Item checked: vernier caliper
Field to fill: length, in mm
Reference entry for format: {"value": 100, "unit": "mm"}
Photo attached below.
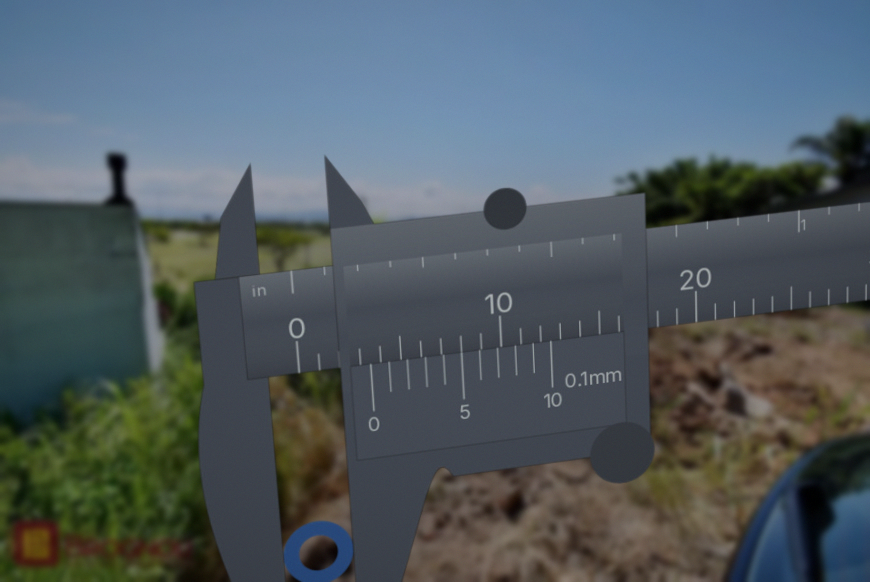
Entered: {"value": 3.5, "unit": "mm"}
